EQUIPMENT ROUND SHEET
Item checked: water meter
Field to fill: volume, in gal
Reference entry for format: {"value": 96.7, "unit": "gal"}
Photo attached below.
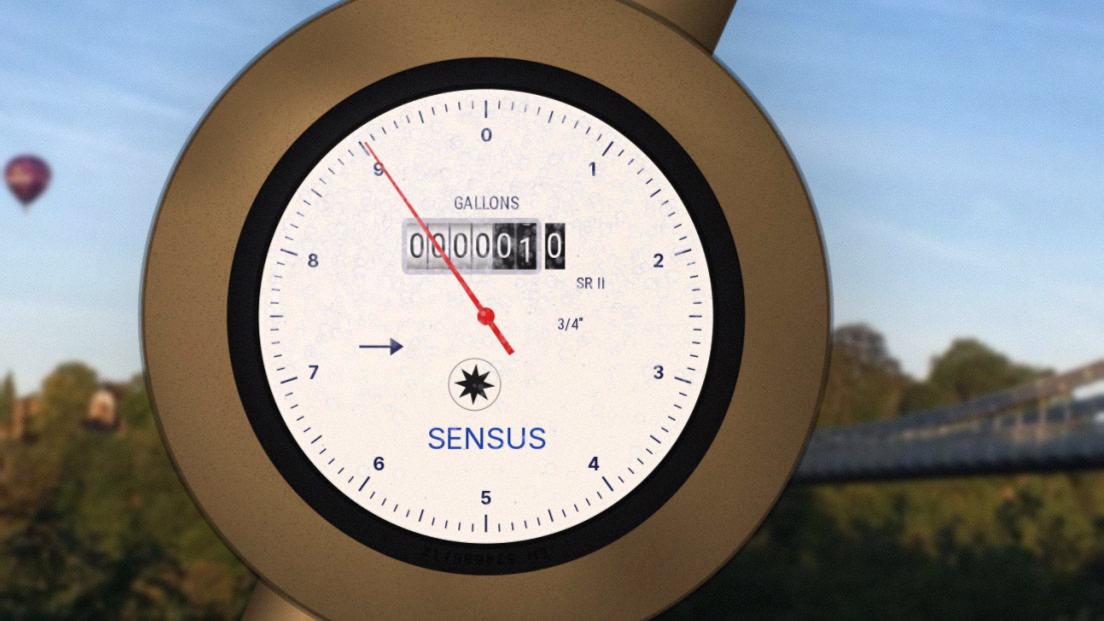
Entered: {"value": 9.0, "unit": "gal"}
